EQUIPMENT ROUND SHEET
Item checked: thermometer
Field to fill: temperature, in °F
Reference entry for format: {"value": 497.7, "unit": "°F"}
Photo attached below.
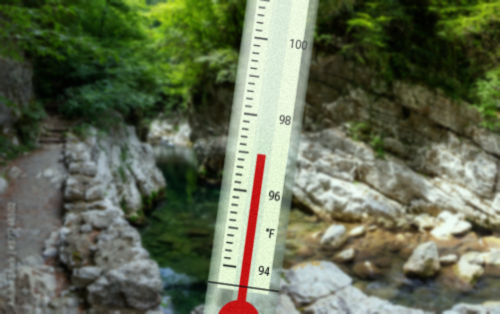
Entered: {"value": 97, "unit": "°F"}
